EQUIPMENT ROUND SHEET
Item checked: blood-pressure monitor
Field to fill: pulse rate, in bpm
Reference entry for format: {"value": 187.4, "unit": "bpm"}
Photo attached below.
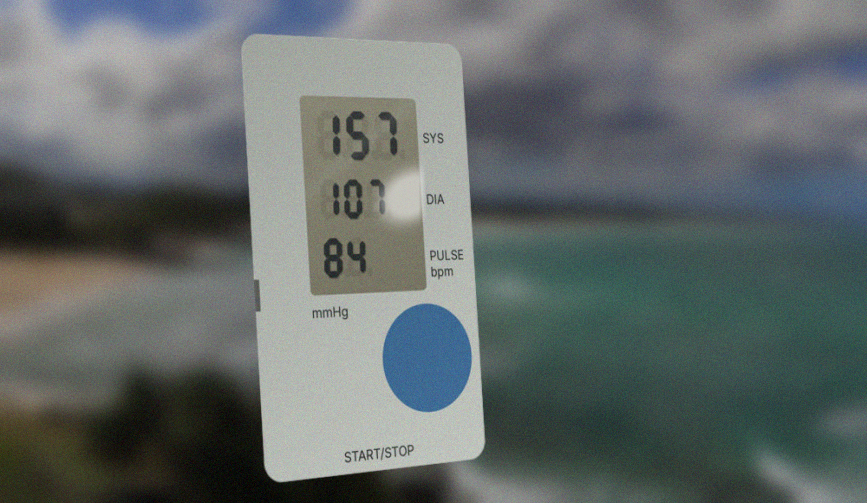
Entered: {"value": 84, "unit": "bpm"}
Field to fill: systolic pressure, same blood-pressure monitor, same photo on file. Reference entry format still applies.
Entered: {"value": 157, "unit": "mmHg"}
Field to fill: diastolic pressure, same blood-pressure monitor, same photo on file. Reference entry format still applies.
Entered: {"value": 107, "unit": "mmHg"}
